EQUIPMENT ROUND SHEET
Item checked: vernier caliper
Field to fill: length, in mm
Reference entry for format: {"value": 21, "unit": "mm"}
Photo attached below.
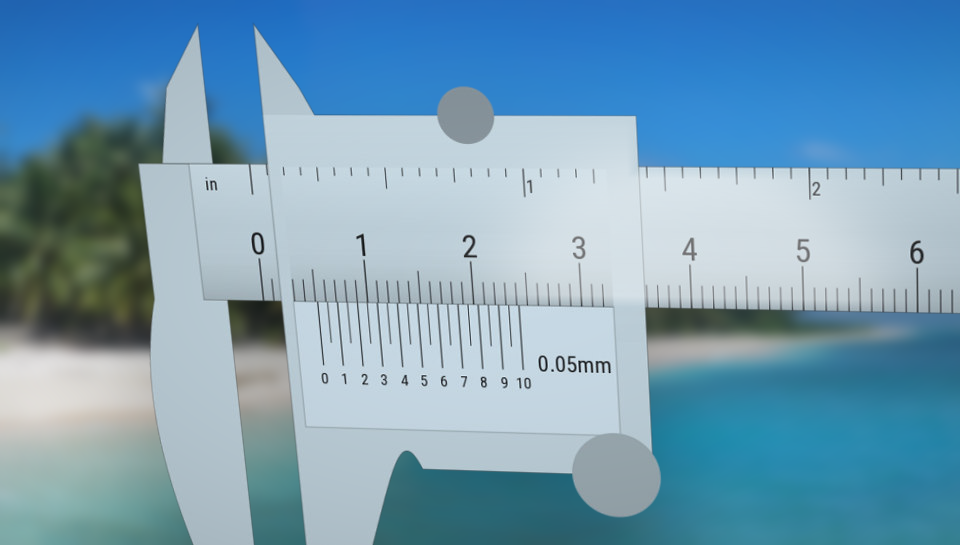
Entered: {"value": 5.2, "unit": "mm"}
